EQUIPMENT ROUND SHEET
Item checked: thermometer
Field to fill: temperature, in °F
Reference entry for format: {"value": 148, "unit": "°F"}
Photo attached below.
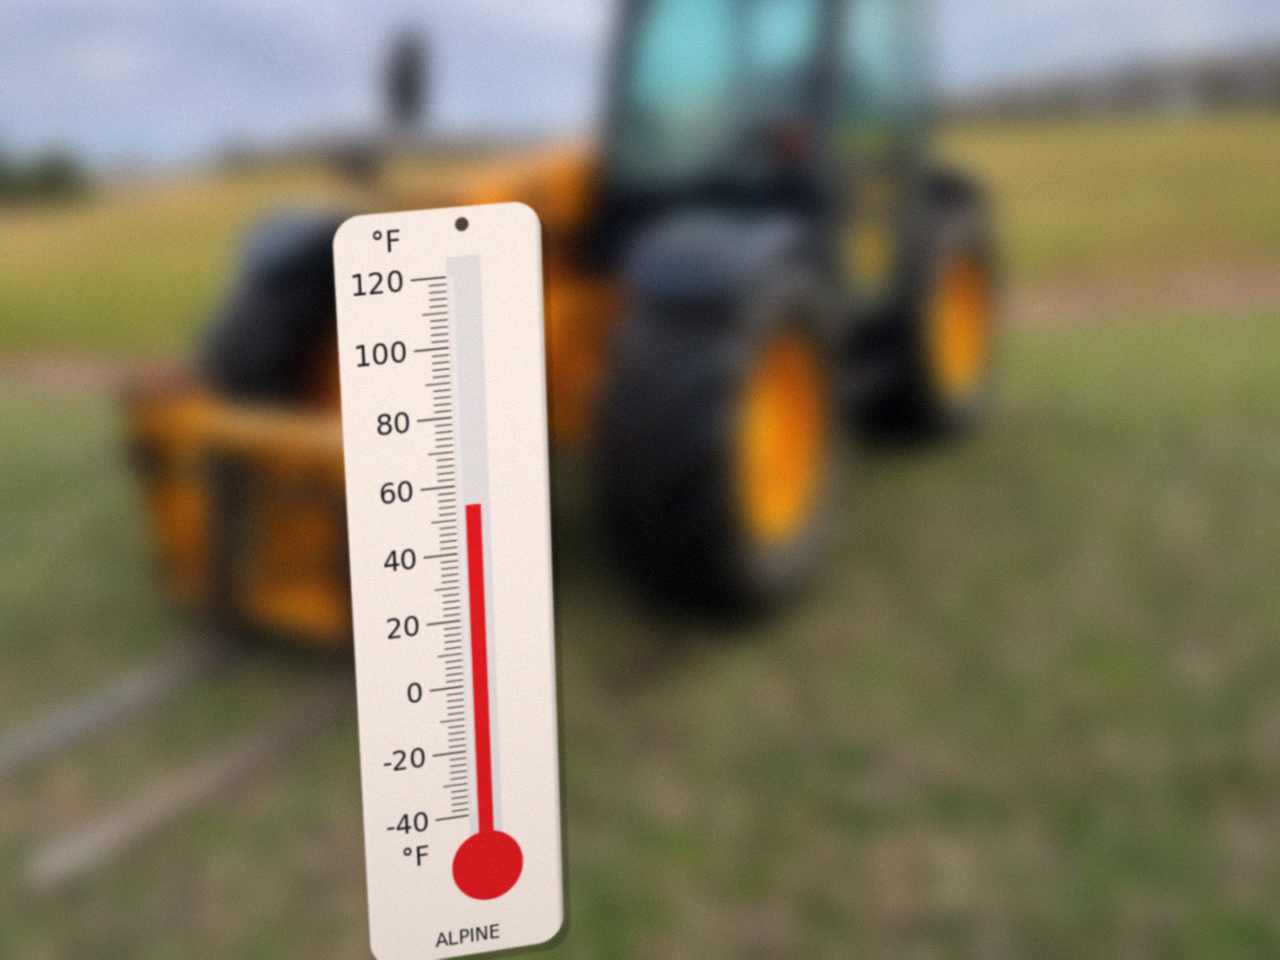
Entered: {"value": 54, "unit": "°F"}
